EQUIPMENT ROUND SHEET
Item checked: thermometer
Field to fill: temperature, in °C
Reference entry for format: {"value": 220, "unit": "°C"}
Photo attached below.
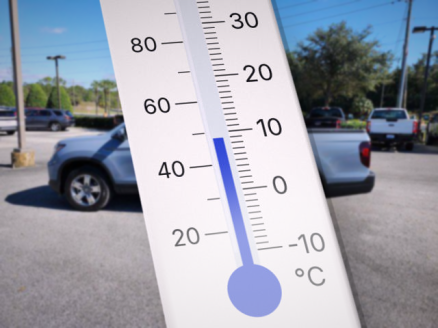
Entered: {"value": 9, "unit": "°C"}
